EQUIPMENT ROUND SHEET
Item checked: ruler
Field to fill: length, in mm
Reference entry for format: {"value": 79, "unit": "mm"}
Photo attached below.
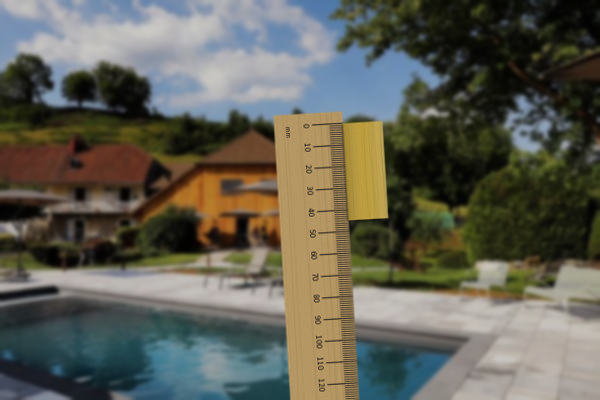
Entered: {"value": 45, "unit": "mm"}
